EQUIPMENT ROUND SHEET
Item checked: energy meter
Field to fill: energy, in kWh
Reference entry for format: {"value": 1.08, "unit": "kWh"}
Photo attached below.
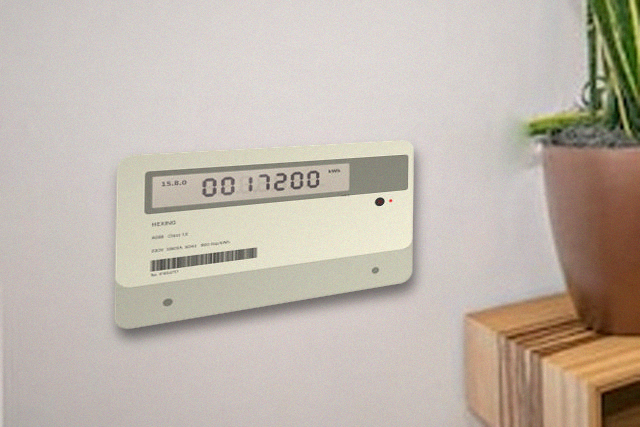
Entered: {"value": 17200, "unit": "kWh"}
